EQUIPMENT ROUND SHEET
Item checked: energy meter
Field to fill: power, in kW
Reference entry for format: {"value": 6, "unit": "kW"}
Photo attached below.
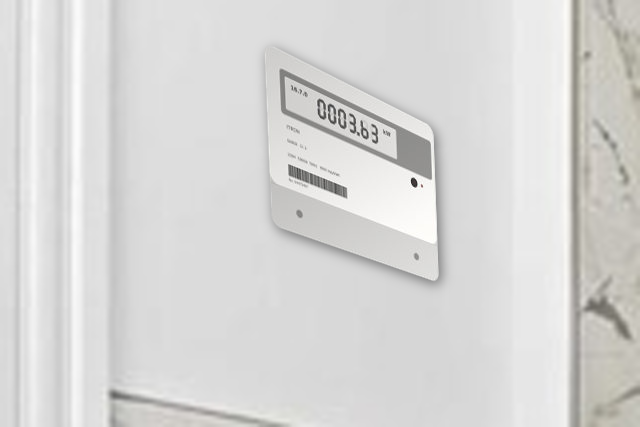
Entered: {"value": 3.63, "unit": "kW"}
